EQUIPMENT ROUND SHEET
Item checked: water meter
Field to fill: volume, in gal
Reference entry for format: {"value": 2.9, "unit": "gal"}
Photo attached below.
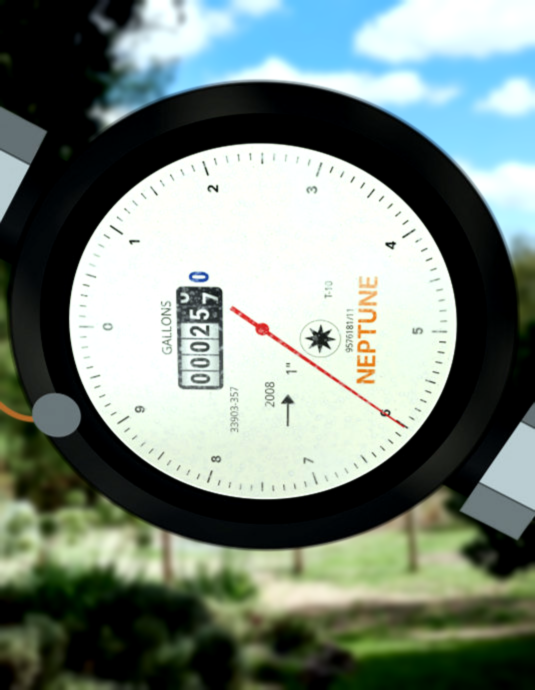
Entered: {"value": 2566.0, "unit": "gal"}
